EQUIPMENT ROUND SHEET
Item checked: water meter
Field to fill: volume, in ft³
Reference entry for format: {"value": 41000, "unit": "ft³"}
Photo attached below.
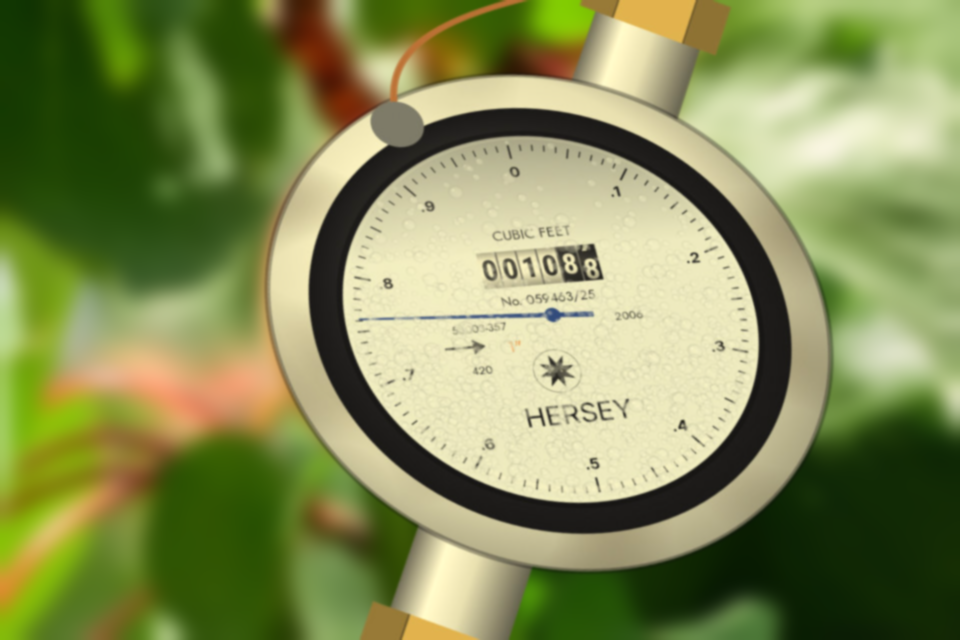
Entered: {"value": 1087.76, "unit": "ft³"}
